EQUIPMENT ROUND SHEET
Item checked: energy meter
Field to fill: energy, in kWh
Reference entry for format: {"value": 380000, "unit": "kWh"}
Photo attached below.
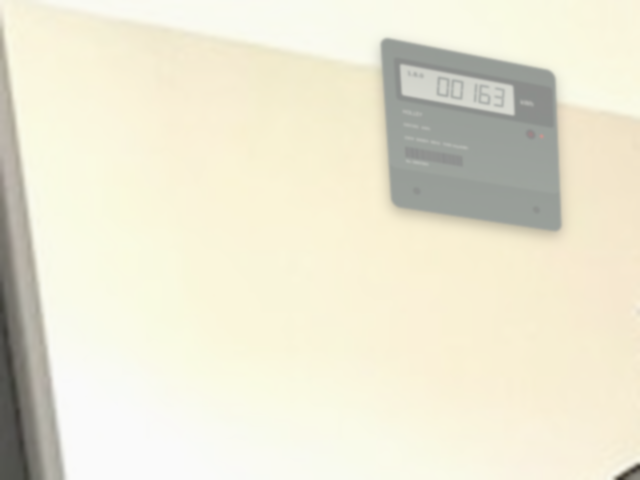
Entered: {"value": 163, "unit": "kWh"}
